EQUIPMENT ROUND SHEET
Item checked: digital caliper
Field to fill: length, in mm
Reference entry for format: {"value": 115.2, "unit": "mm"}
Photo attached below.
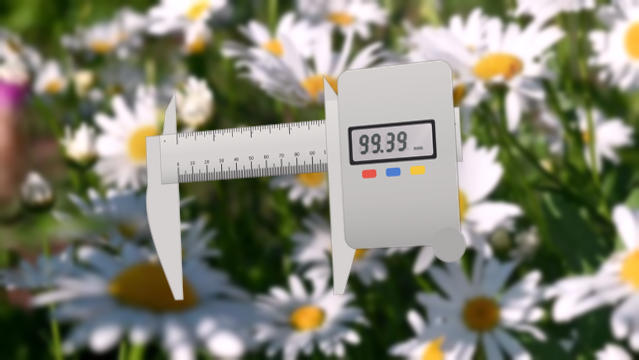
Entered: {"value": 99.39, "unit": "mm"}
